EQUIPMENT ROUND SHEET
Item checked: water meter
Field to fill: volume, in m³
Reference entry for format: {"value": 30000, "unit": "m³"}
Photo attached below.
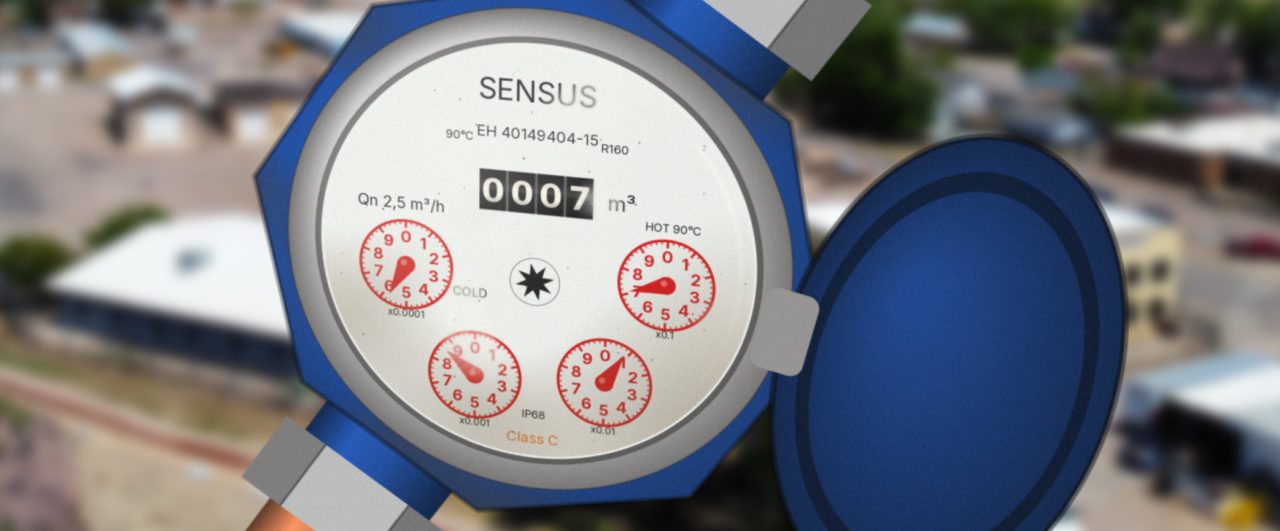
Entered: {"value": 7.7085, "unit": "m³"}
